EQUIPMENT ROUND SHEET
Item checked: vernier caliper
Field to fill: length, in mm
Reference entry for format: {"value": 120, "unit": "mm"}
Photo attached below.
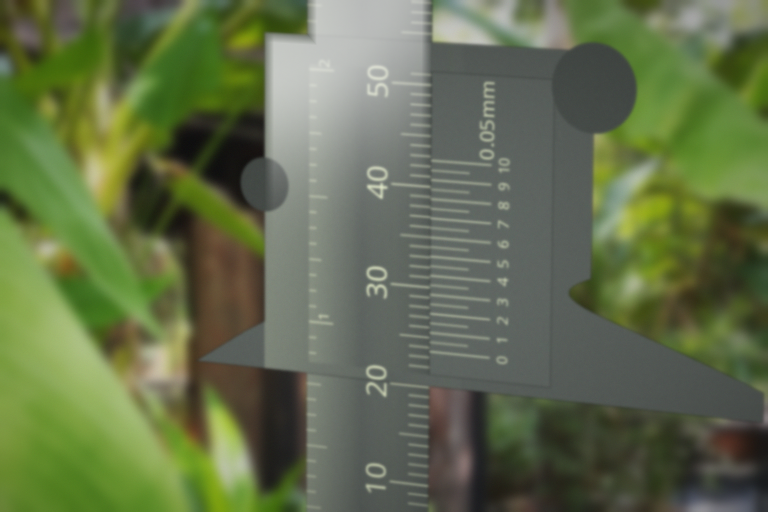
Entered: {"value": 23.6, "unit": "mm"}
